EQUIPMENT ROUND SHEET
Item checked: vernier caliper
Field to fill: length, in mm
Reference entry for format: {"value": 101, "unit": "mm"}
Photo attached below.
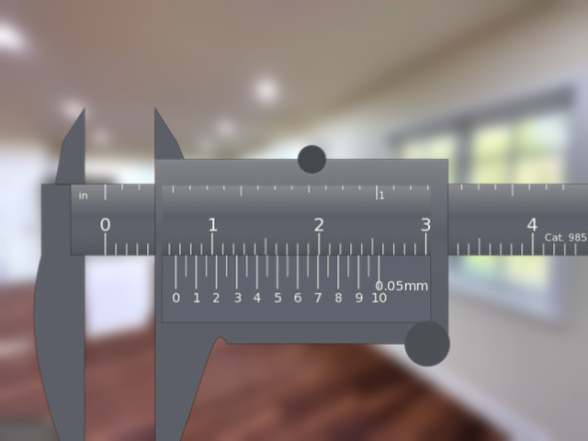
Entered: {"value": 6.6, "unit": "mm"}
